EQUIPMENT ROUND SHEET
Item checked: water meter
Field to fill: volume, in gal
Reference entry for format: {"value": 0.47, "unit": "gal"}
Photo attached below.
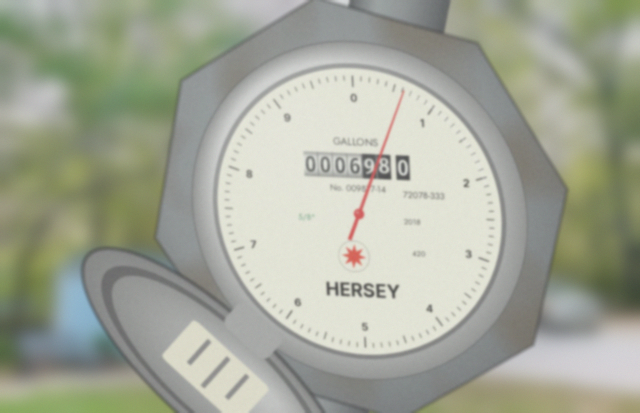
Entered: {"value": 6980.6, "unit": "gal"}
